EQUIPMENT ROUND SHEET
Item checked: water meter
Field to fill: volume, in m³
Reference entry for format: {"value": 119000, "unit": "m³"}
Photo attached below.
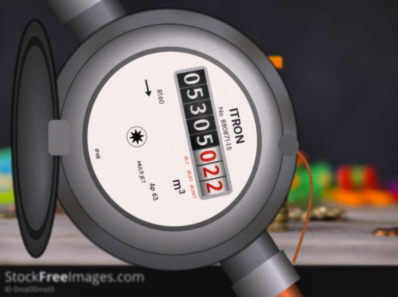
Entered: {"value": 5305.022, "unit": "m³"}
